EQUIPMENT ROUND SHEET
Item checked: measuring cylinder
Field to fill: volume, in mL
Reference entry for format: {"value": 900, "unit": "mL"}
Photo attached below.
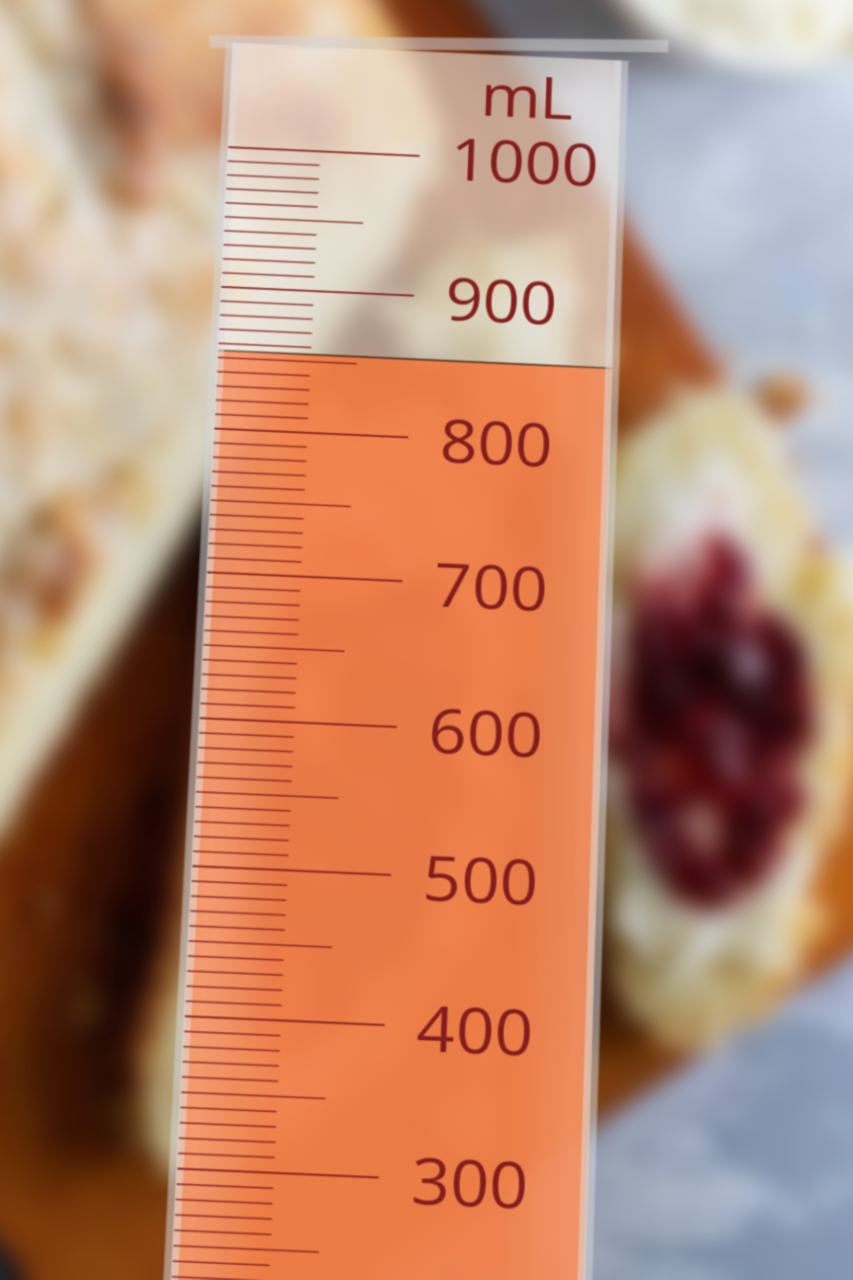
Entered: {"value": 855, "unit": "mL"}
